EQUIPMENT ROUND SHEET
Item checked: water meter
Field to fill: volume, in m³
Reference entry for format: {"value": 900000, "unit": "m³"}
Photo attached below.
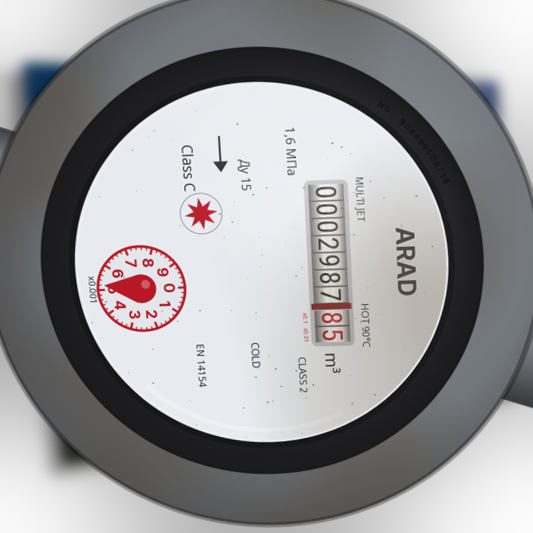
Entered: {"value": 2987.855, "unit": "m³"}
